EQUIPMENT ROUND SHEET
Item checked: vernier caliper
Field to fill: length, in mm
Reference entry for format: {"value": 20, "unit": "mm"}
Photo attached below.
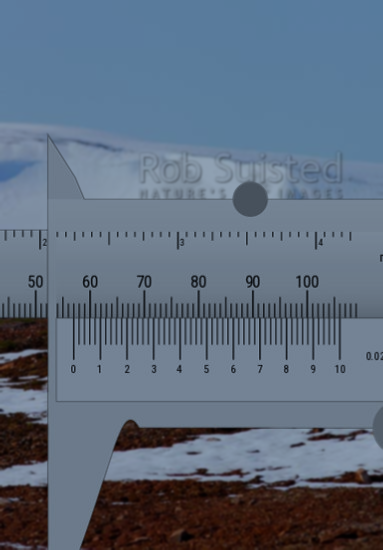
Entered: {"value": 57.0, "unit": "mm"}
